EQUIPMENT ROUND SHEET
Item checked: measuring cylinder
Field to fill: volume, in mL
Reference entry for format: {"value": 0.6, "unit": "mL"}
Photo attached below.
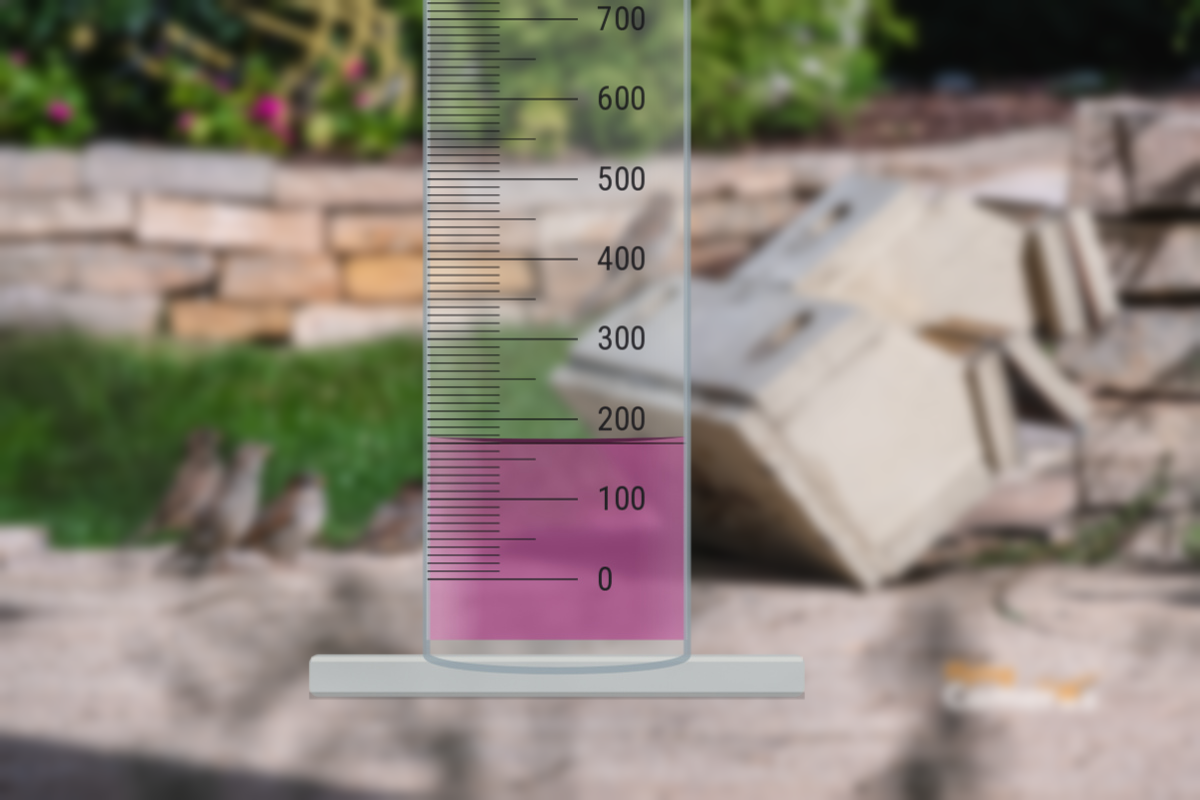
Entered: {"value": 170, "unit": "mL"}
